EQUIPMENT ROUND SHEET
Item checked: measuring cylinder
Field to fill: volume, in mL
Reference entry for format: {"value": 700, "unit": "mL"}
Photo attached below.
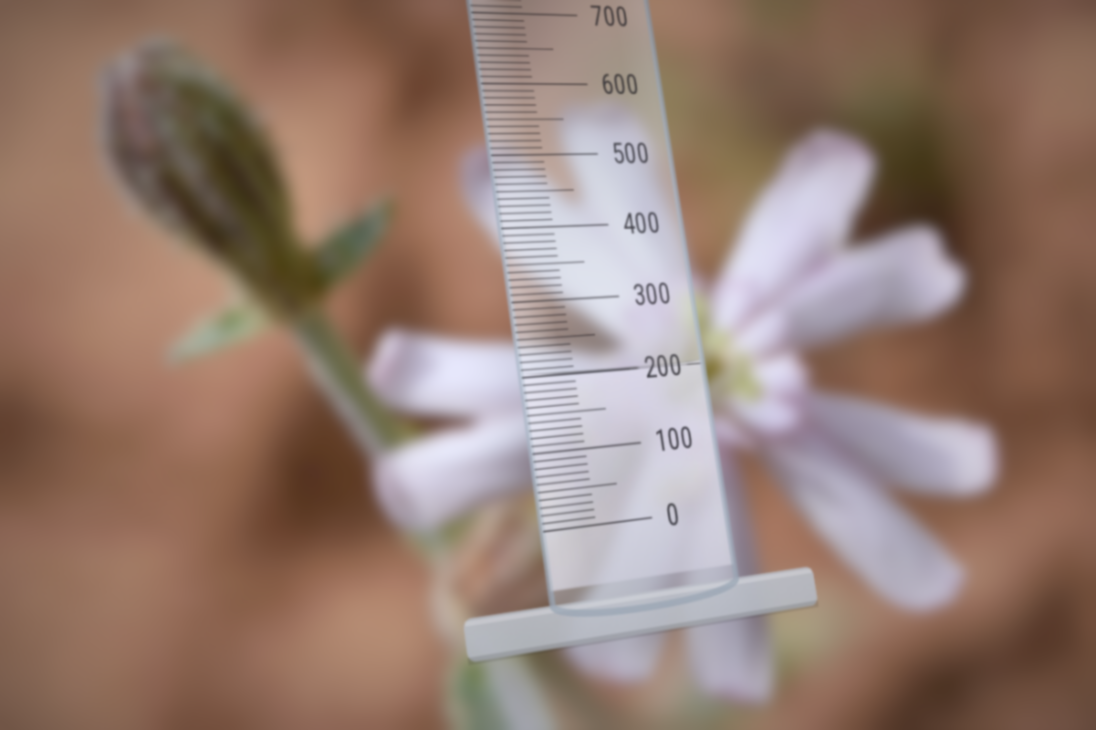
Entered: {"value": 200, "unit": "mL"}
